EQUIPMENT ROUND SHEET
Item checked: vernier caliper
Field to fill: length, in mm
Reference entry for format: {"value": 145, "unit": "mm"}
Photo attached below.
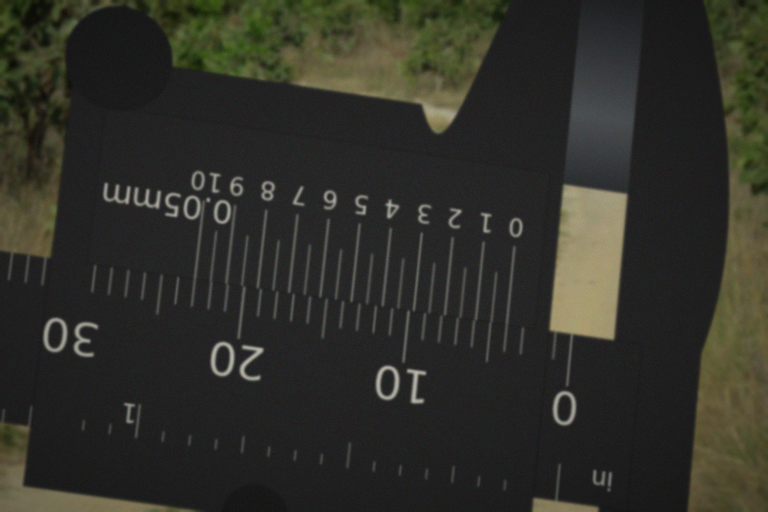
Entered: {"value": 4.0, "unit": "mm"}
